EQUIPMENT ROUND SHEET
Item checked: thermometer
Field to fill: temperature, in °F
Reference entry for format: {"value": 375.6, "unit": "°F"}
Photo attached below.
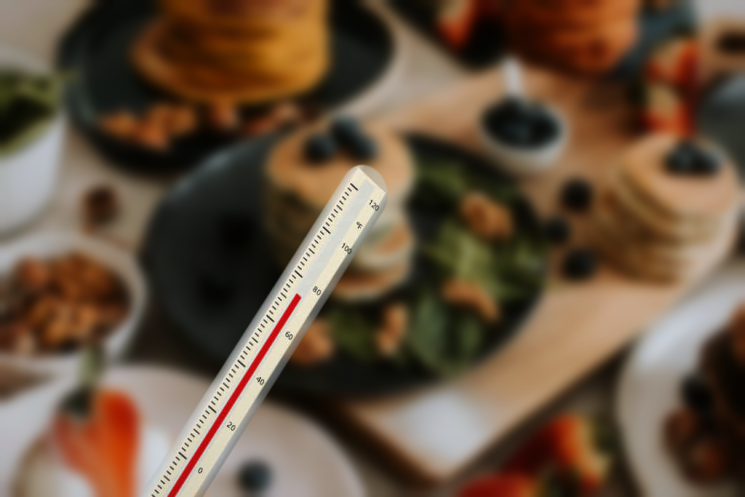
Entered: {"value": 74, "unit": "°F"}
